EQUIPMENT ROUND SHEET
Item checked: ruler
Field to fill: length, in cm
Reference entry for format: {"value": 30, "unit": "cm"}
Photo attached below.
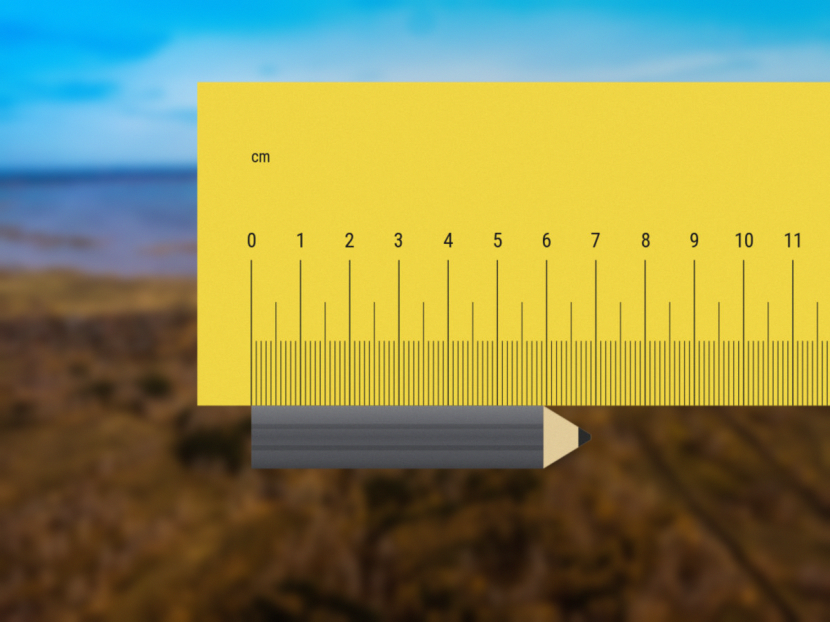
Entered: {"value": 6.9, "unit": "cm"}
